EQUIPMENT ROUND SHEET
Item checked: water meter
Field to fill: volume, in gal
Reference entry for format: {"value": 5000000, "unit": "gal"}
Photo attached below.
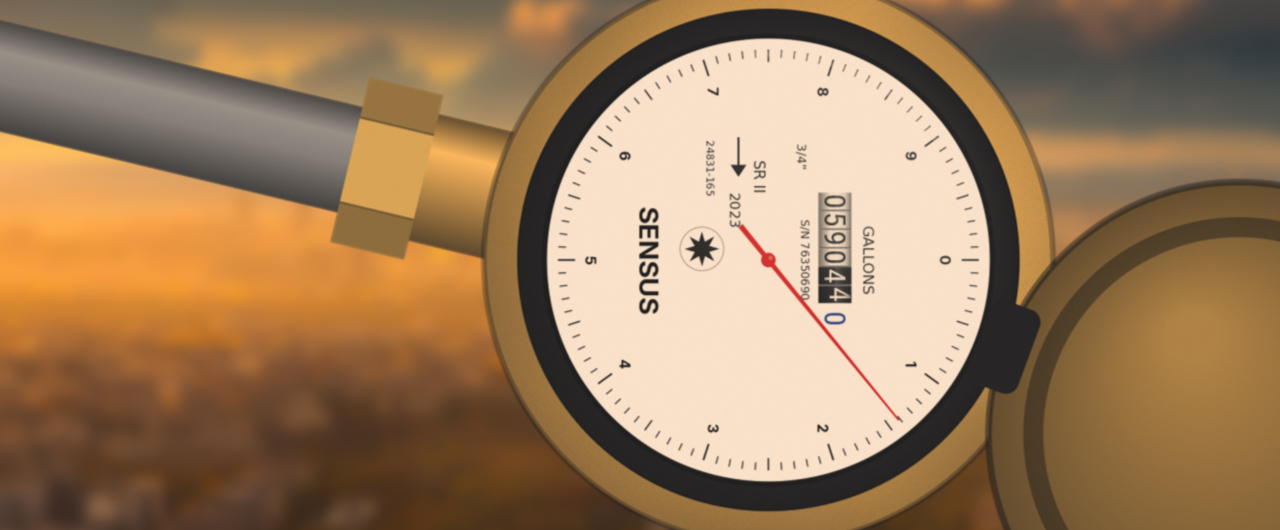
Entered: {"value": 590441.4, "unit": "gal"}
